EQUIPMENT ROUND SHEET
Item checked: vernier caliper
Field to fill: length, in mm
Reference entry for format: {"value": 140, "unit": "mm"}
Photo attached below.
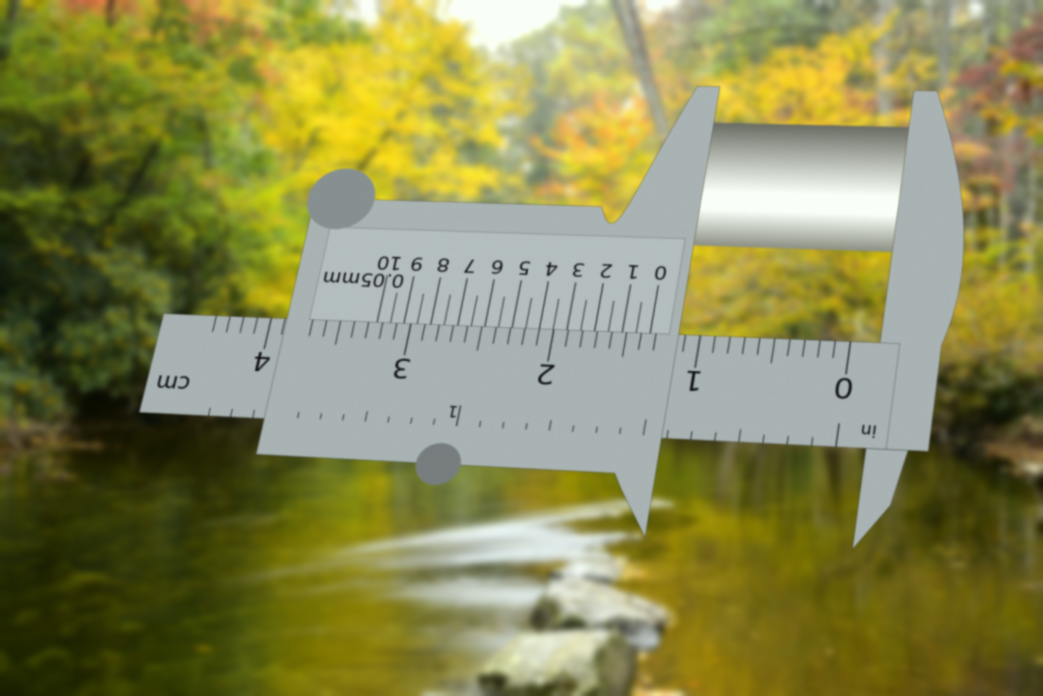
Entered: {"value": 13.4, "unit": "mm"}
